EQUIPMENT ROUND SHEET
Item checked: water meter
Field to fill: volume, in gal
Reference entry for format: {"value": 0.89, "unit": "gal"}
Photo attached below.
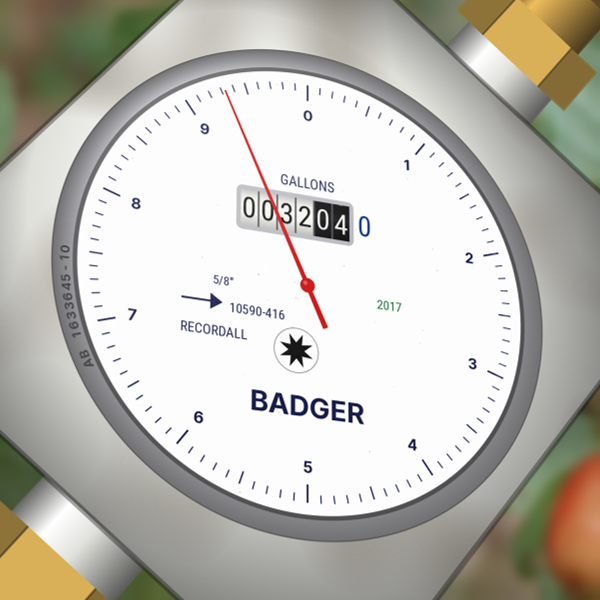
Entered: {"value": 32039.3, "unit": "gal"}
